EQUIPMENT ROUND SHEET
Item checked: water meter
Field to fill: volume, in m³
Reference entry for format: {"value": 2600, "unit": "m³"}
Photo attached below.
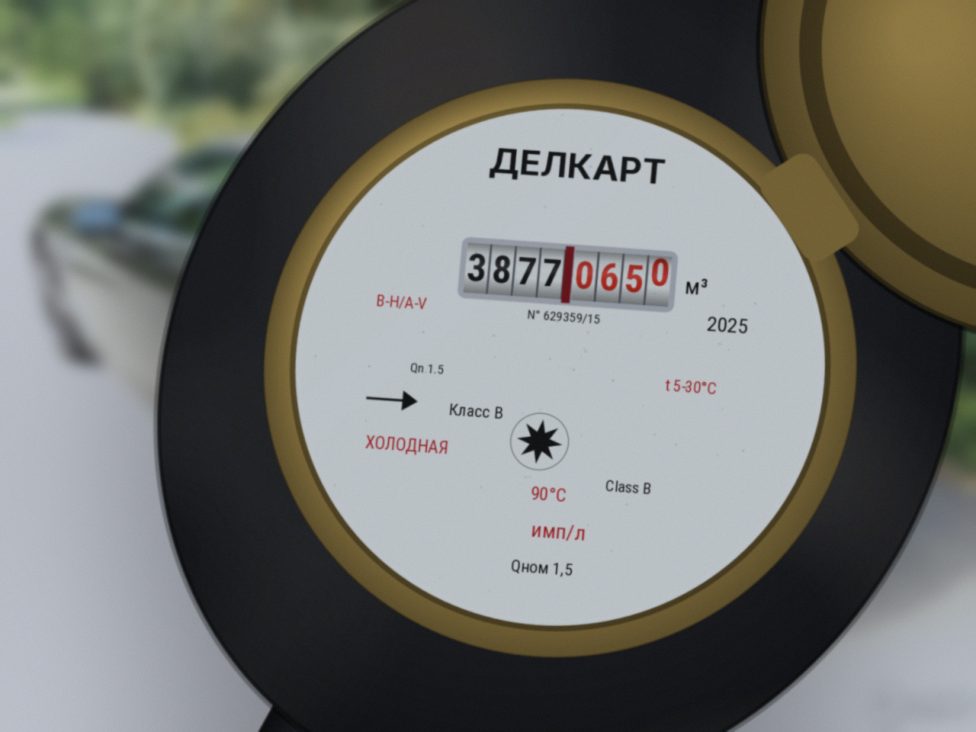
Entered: {"value": 3877.0650, "unit": "m³"}
